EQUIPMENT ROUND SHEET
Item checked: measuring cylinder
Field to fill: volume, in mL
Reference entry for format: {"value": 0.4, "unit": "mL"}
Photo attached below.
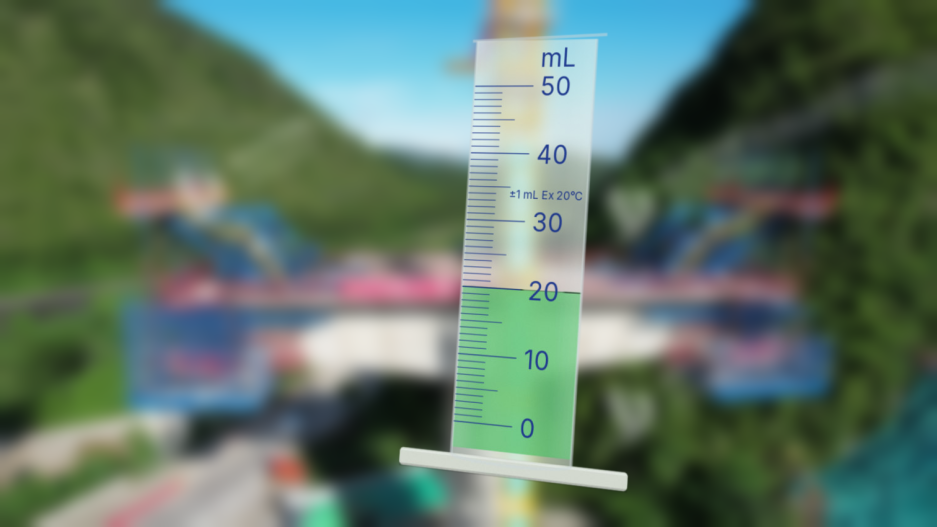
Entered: {"value": 20, "unit": "mL"}
